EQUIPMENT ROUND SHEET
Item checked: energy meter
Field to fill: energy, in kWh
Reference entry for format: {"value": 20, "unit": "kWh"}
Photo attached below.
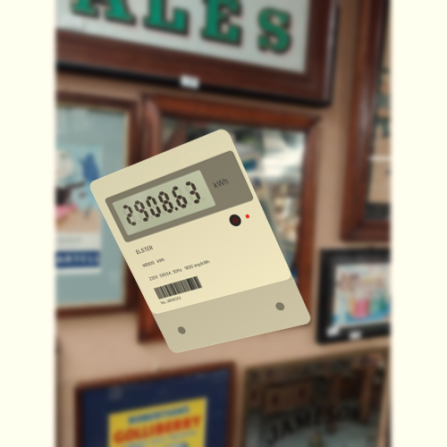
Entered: {"value": 2908.63, "unit": "kWh"}
